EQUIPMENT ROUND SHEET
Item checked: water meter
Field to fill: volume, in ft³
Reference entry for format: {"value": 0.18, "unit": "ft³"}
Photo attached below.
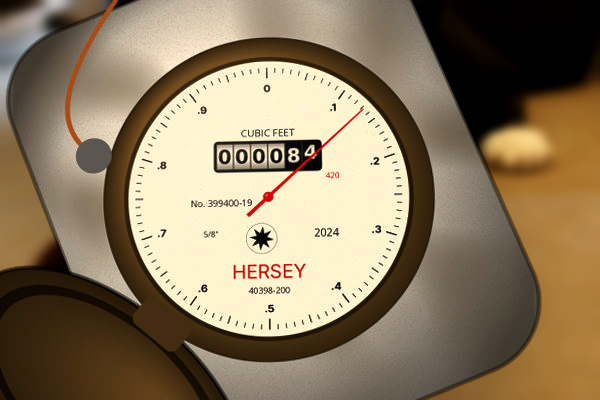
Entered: {"value": 84.13, "unit": "ft³"}
